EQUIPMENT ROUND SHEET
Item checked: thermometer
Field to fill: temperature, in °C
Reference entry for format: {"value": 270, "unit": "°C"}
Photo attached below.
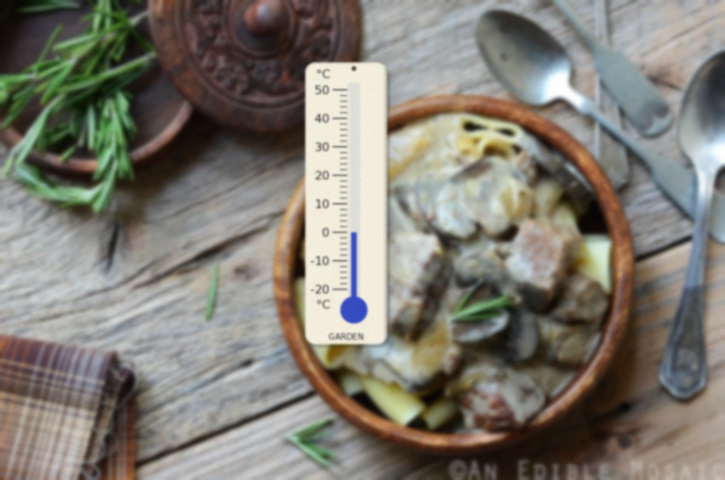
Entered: {"value": 0, "unit": "°C"}
